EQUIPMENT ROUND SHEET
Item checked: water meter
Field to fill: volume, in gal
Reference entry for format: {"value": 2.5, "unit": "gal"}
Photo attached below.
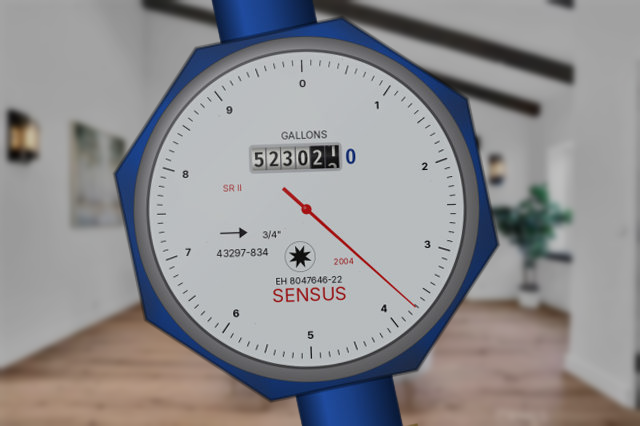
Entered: {"value": 5230213.7, "unit": "gal"}
